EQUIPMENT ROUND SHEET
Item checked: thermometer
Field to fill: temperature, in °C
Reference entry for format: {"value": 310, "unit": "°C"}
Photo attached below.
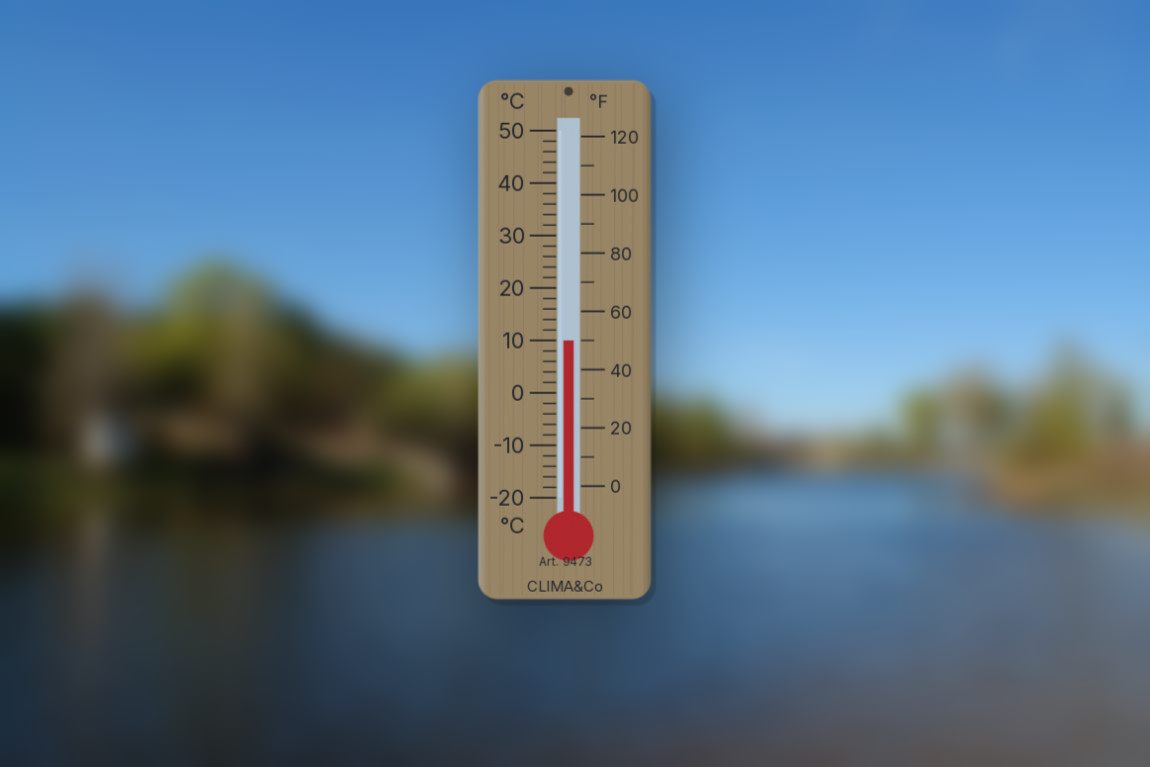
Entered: {"value": 10, "unit": "°C"}
